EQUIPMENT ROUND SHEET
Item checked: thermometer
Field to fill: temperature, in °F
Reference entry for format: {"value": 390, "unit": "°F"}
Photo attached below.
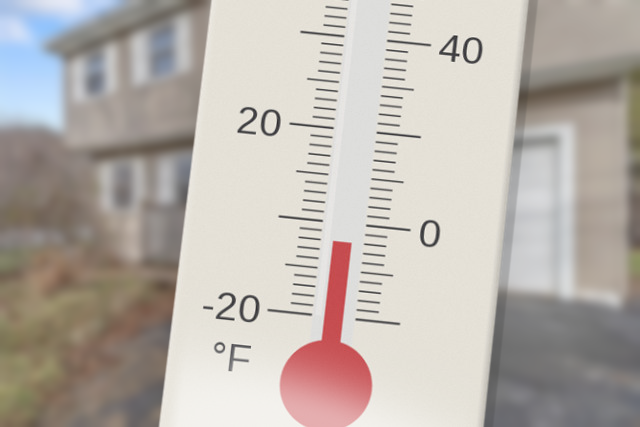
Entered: {"value": -4, "unit": "°F"}
